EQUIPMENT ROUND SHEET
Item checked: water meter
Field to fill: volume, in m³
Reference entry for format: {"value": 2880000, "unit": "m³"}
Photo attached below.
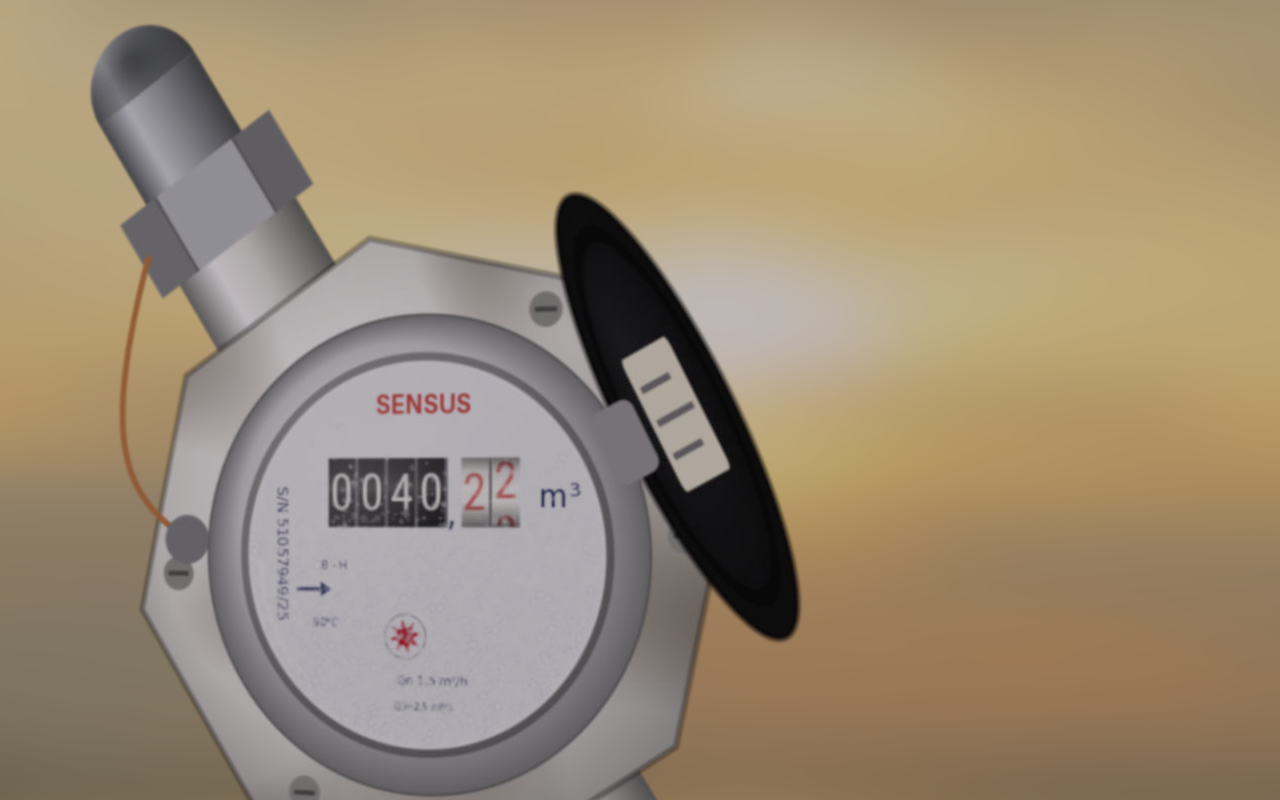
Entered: {"value": 40.22, "unit": "m³"}
